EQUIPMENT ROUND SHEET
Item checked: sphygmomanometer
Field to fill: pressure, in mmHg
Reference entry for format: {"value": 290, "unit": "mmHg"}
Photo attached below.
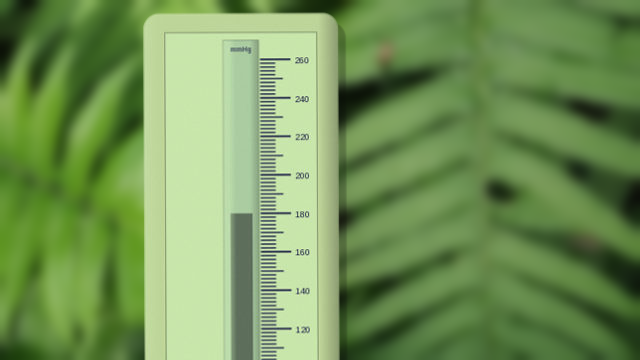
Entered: {"value": 180, "unit": "mmHg"}
